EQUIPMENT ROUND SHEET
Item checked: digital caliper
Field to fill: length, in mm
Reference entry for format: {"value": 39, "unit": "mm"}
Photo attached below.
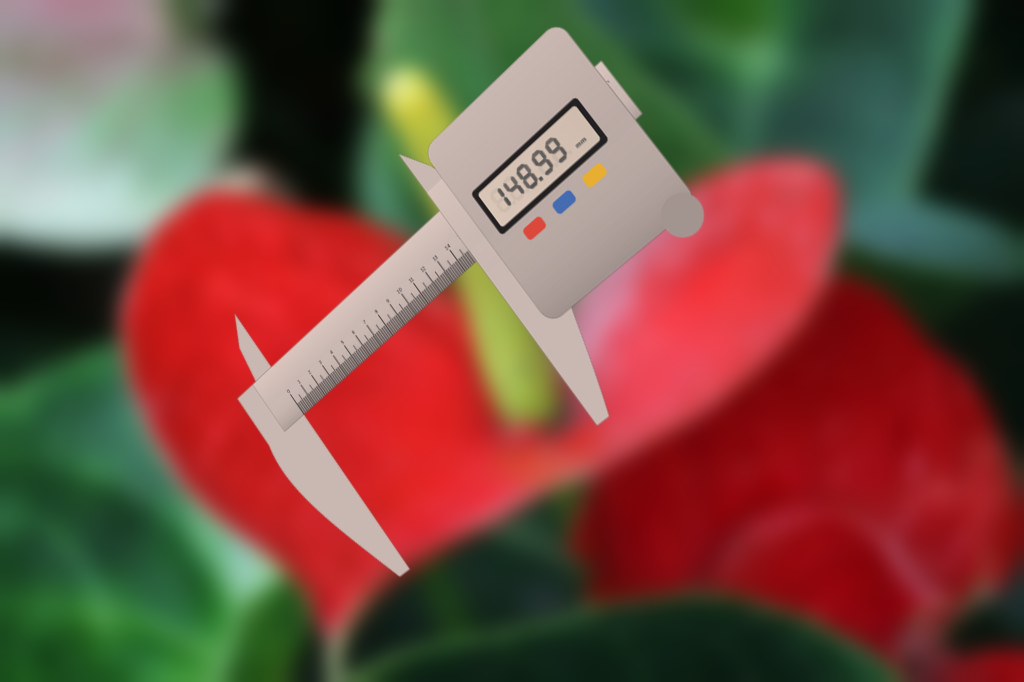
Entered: {"value": 148.99, "unit": "mm"}
